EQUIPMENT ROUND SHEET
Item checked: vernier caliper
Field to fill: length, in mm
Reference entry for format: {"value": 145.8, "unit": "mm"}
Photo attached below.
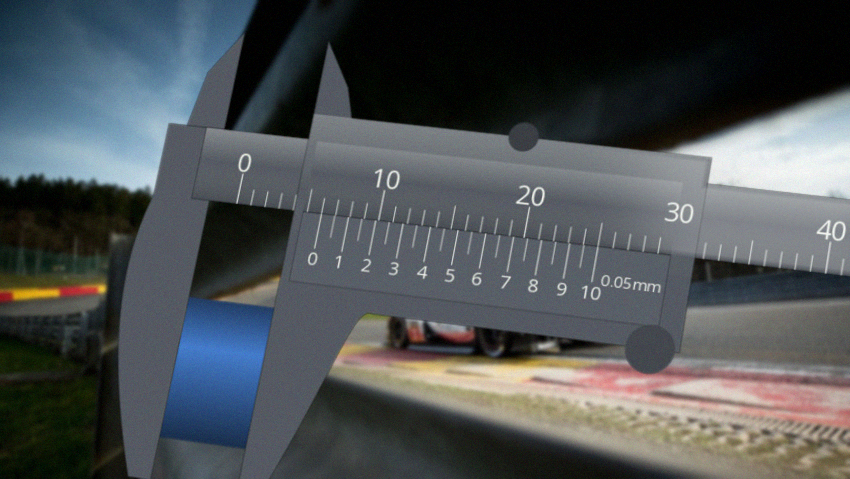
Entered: {"value": 6.0, "unit": "mm"}
